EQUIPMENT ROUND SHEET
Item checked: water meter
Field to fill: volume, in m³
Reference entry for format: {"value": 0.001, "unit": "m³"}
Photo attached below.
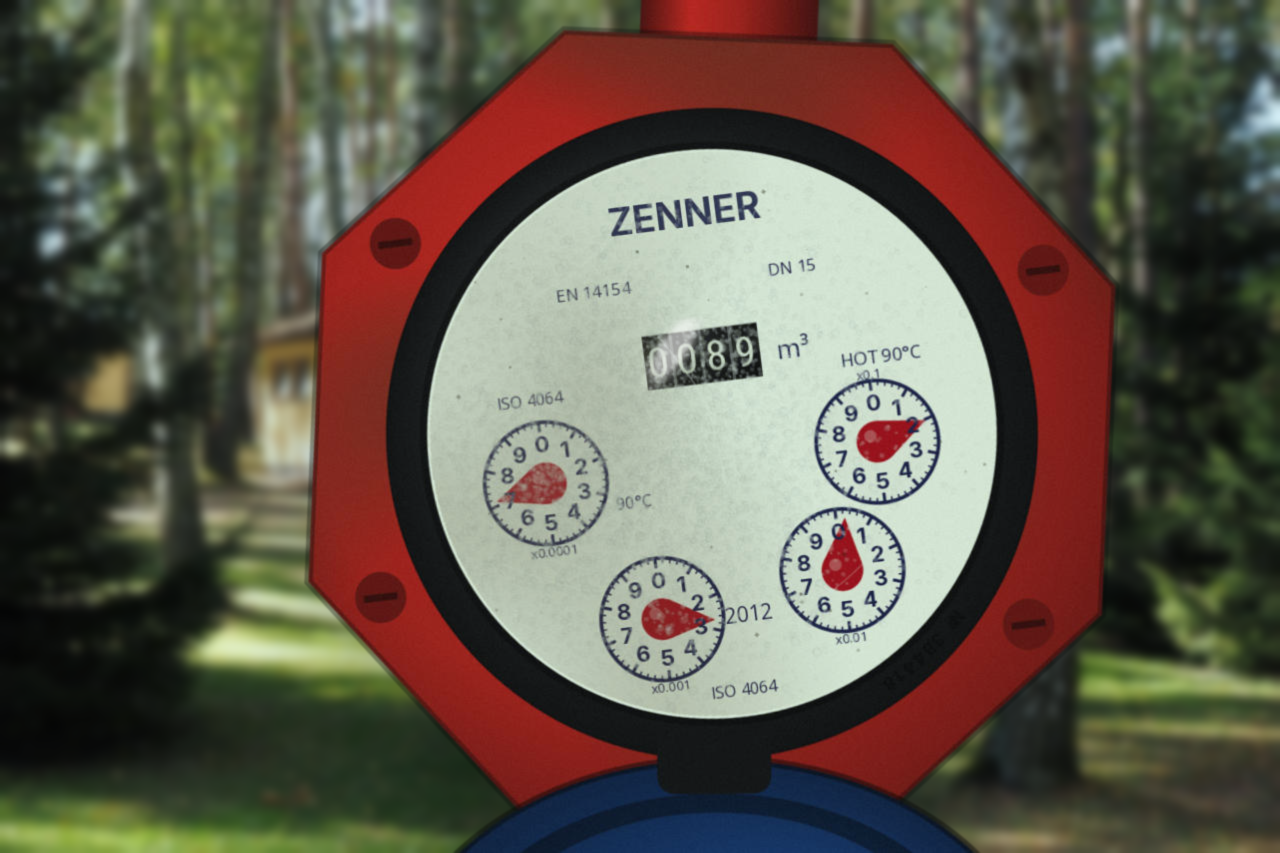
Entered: {"value": 89.2027, "unit": "m³"}
